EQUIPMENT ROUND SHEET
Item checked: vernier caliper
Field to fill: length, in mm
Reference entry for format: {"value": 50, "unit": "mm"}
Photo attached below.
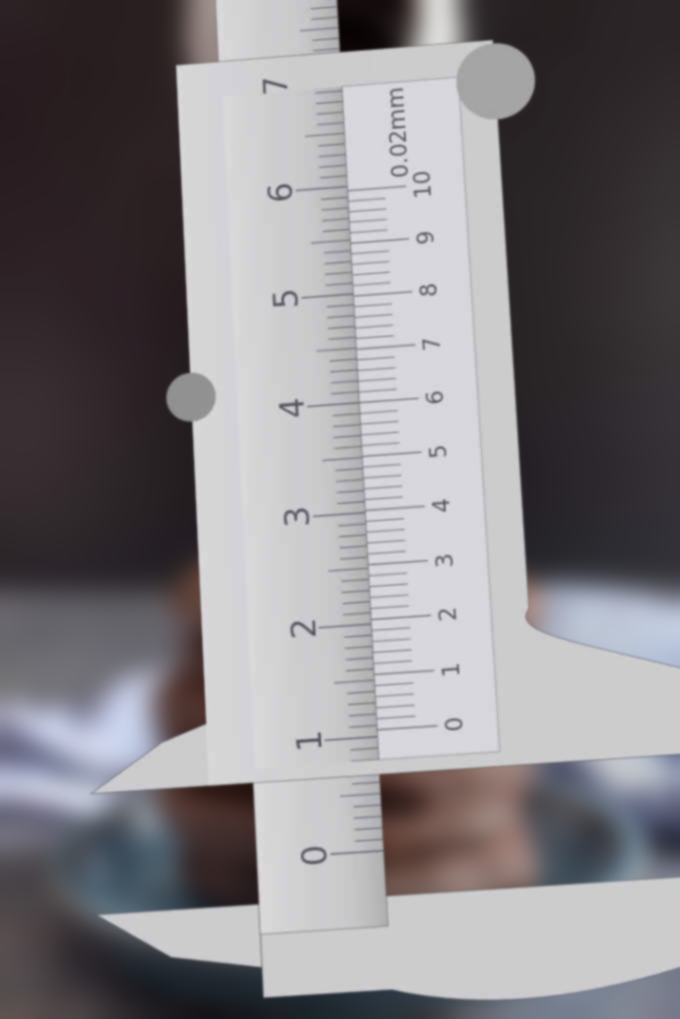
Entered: {"value": 10.6, "unit": "mm"}
